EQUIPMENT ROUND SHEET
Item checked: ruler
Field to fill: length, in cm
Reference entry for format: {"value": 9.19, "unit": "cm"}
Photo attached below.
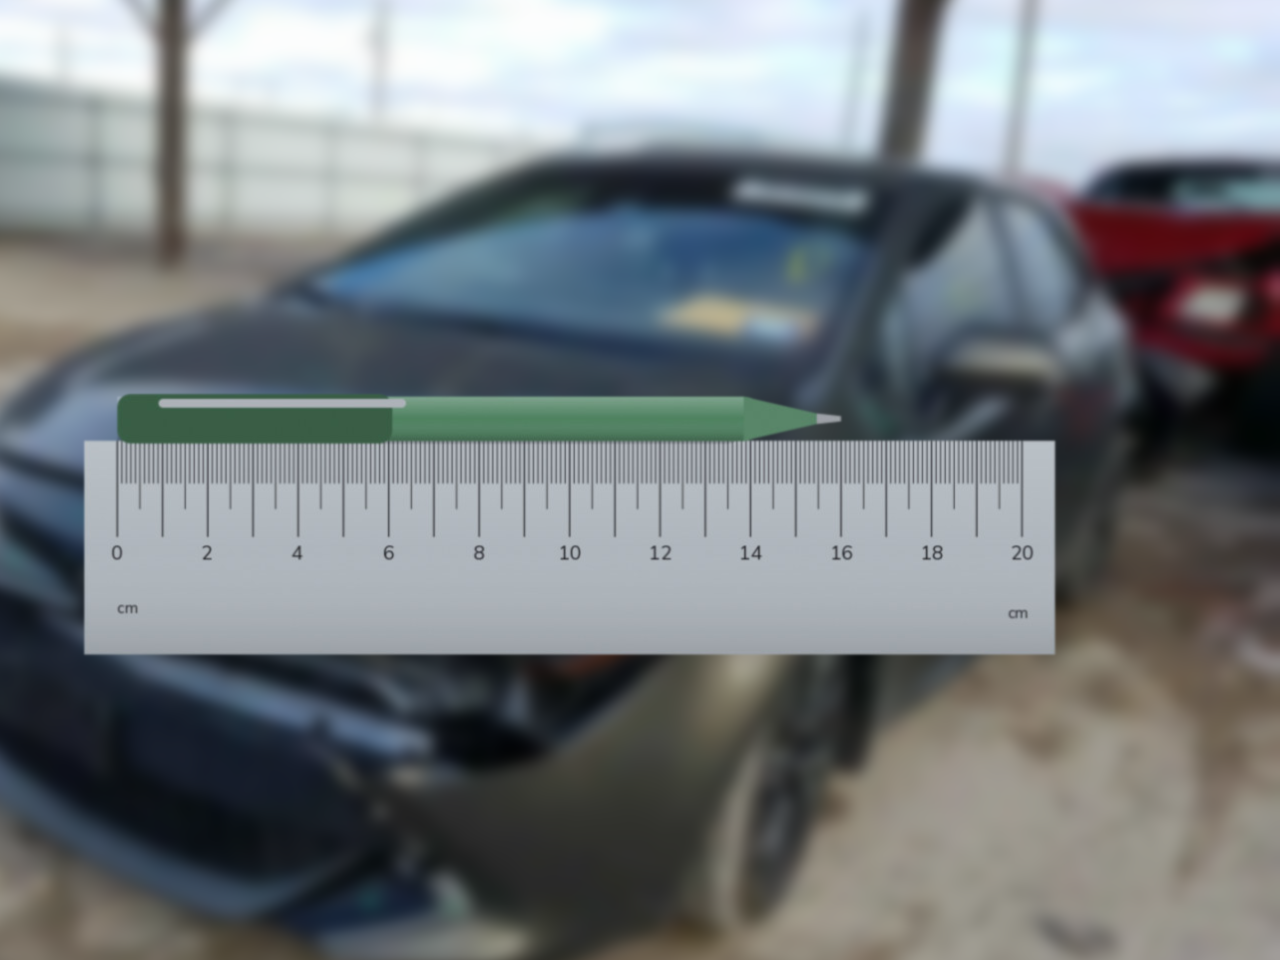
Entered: {"value": 16, "unit": "cm"}
